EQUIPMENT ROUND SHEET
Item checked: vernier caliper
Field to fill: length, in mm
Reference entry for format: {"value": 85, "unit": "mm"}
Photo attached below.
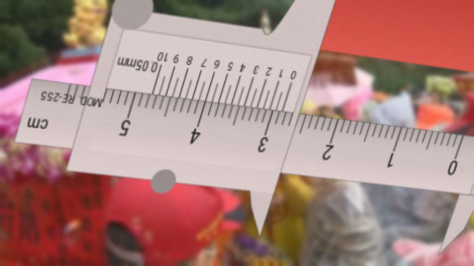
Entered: {"value": 28.6, "unit": "mm"}
